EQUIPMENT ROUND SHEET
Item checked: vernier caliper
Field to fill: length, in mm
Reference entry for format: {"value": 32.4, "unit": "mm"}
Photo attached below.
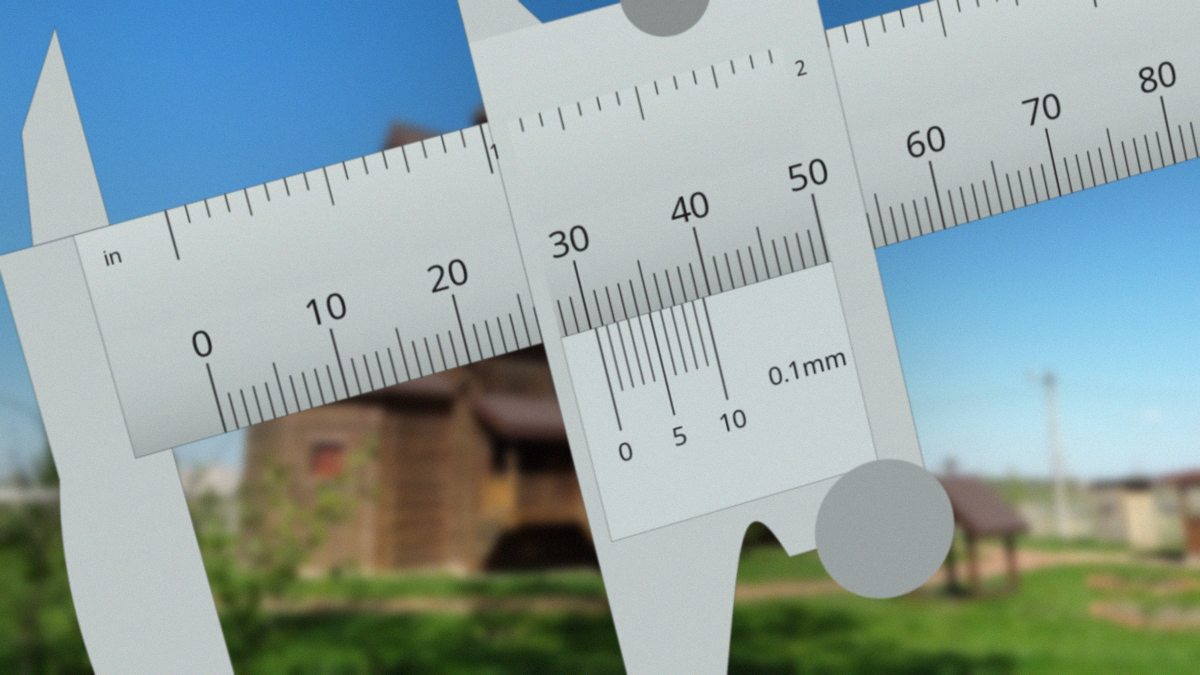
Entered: {"value": 30.4, "unit": "mm"}
